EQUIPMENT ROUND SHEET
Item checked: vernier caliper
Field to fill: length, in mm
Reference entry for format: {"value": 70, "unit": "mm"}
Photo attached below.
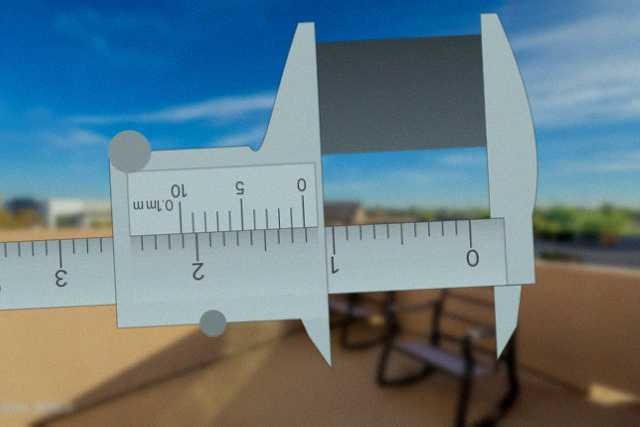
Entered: {"value": 12.1, "unit": "mm"}
